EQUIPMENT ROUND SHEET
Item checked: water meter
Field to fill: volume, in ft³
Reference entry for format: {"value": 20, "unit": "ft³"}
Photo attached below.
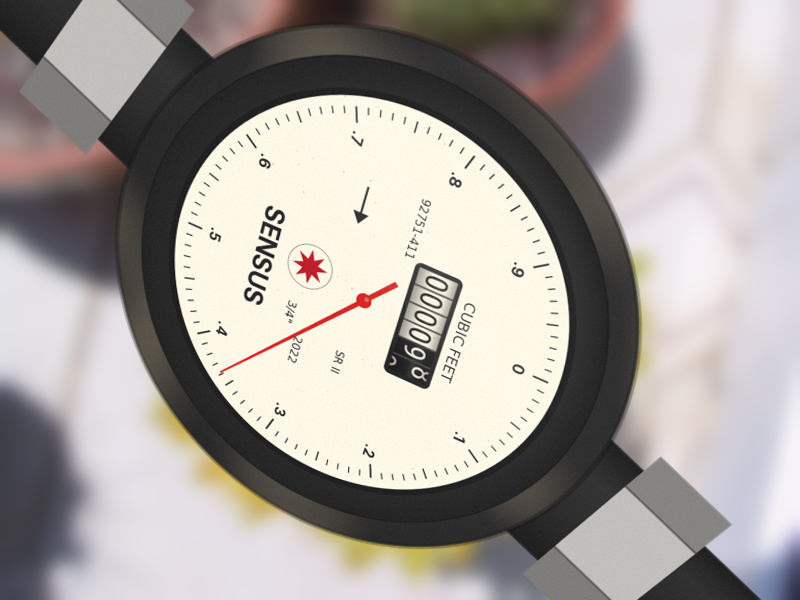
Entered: {"value": 98.36, "unit": "ft³"}
